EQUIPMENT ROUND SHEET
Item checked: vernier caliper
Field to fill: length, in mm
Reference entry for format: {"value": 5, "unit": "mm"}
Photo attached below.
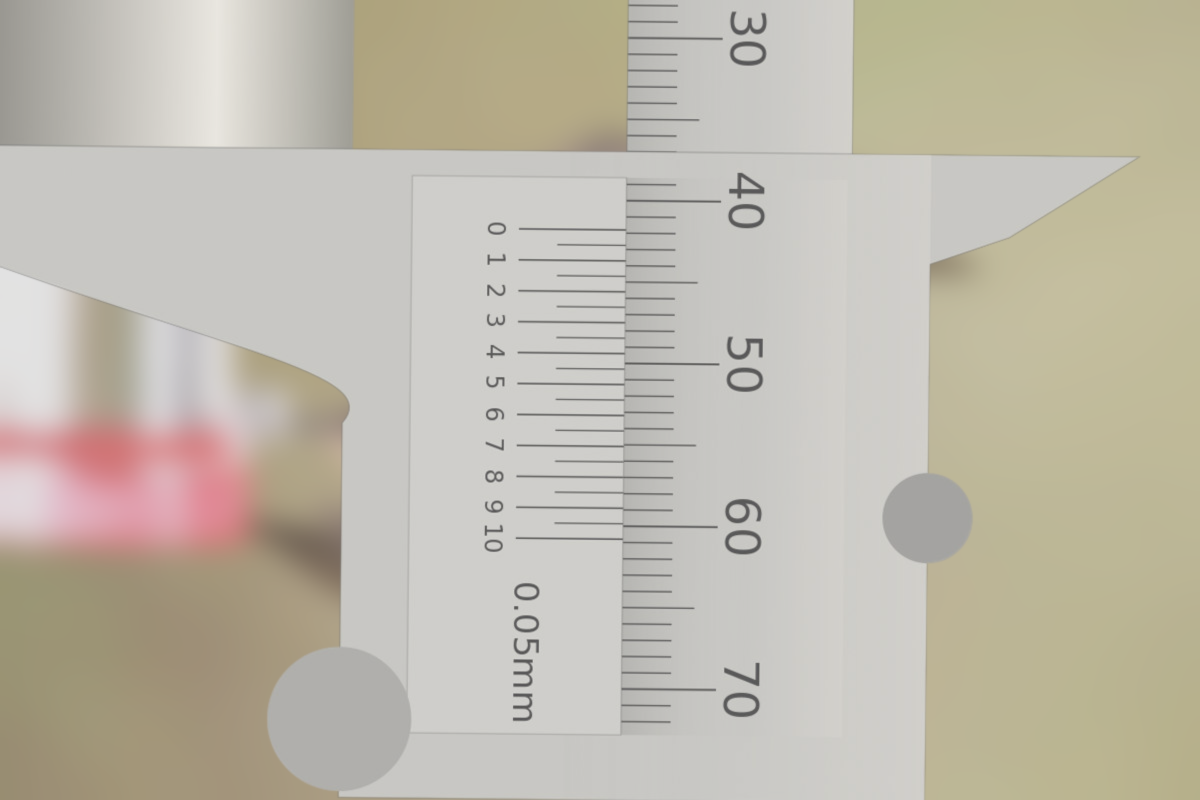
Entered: {"value": 41.8, "unit": "mm"}
